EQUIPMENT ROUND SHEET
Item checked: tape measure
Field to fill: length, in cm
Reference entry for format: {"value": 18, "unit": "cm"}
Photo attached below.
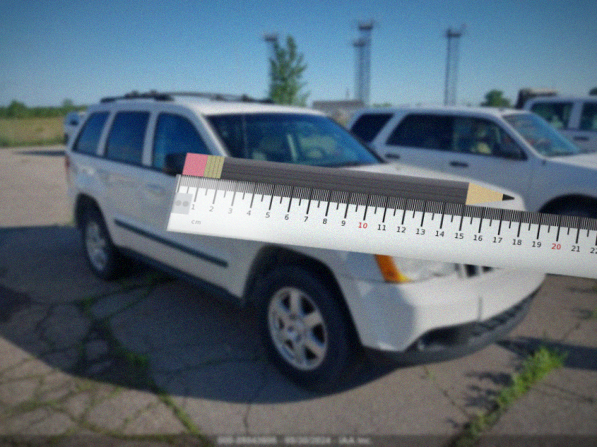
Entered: {"value": 17.5, "unit": "cm"}
